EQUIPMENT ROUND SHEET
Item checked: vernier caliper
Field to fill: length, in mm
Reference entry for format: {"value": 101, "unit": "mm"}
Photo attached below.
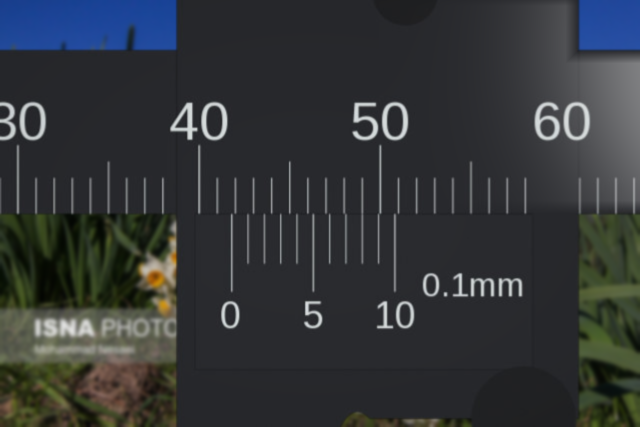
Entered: {"value": 41.8, "unit": "mm"}
